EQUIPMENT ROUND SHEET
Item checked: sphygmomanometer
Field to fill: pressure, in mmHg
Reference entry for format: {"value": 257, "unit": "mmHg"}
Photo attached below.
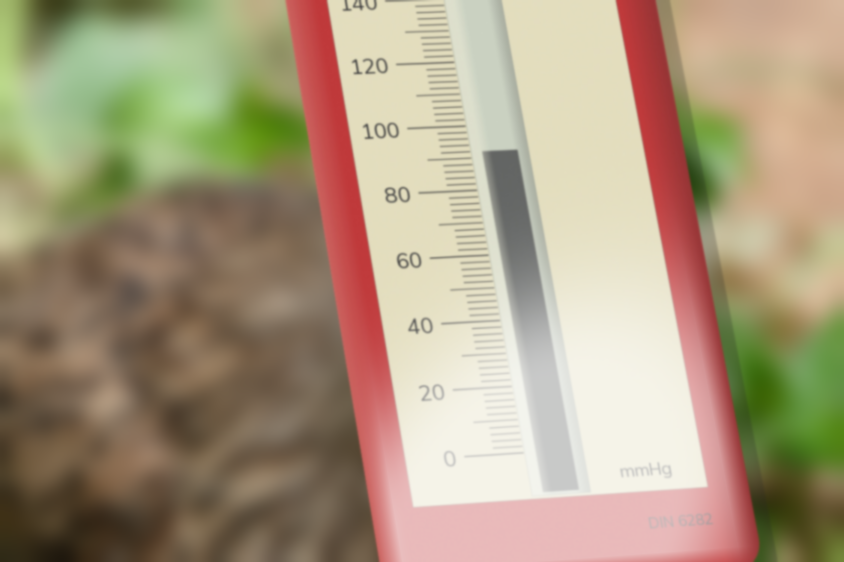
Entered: {"value": 92, "unit": "mmHg"}
